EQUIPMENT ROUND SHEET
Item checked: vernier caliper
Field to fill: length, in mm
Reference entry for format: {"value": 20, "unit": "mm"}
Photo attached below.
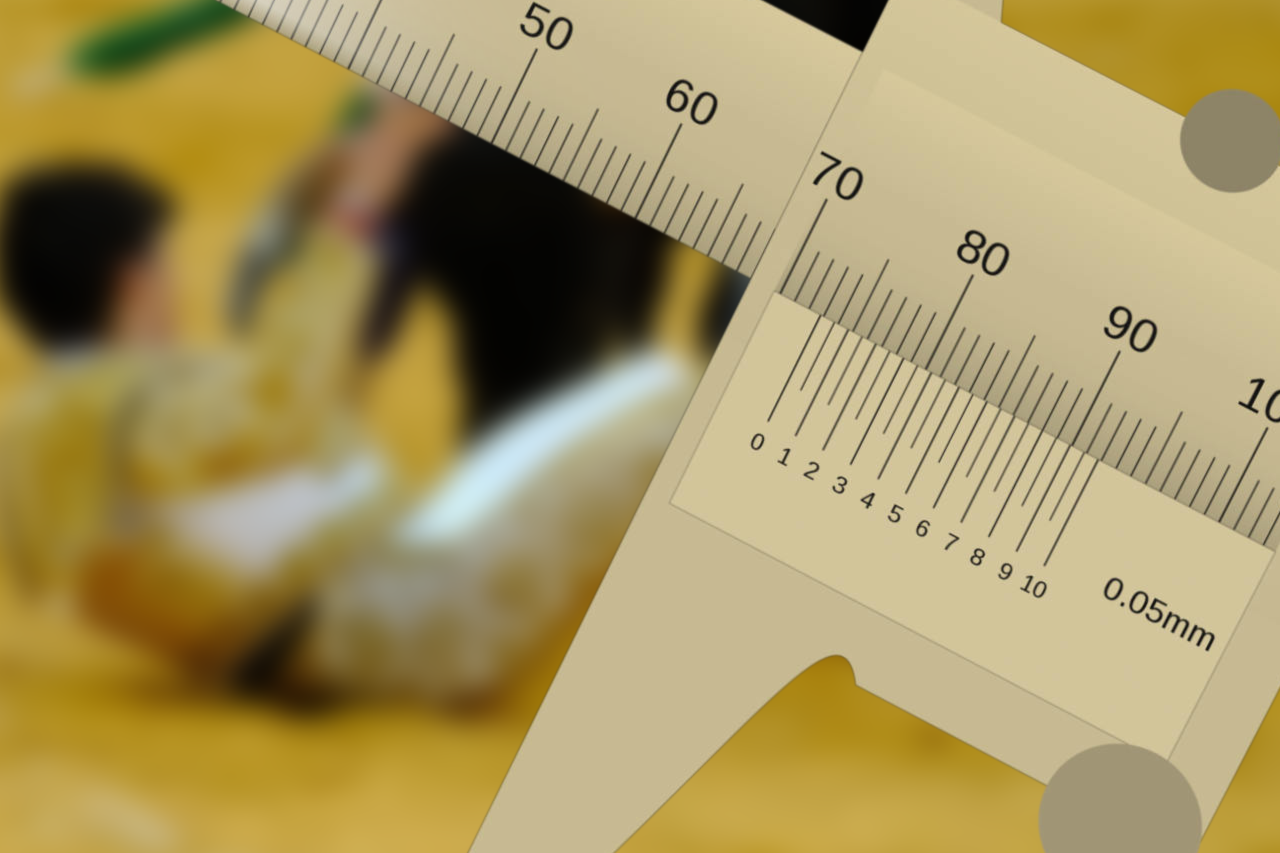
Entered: {"value": 72.8, "unit": "mm"}
